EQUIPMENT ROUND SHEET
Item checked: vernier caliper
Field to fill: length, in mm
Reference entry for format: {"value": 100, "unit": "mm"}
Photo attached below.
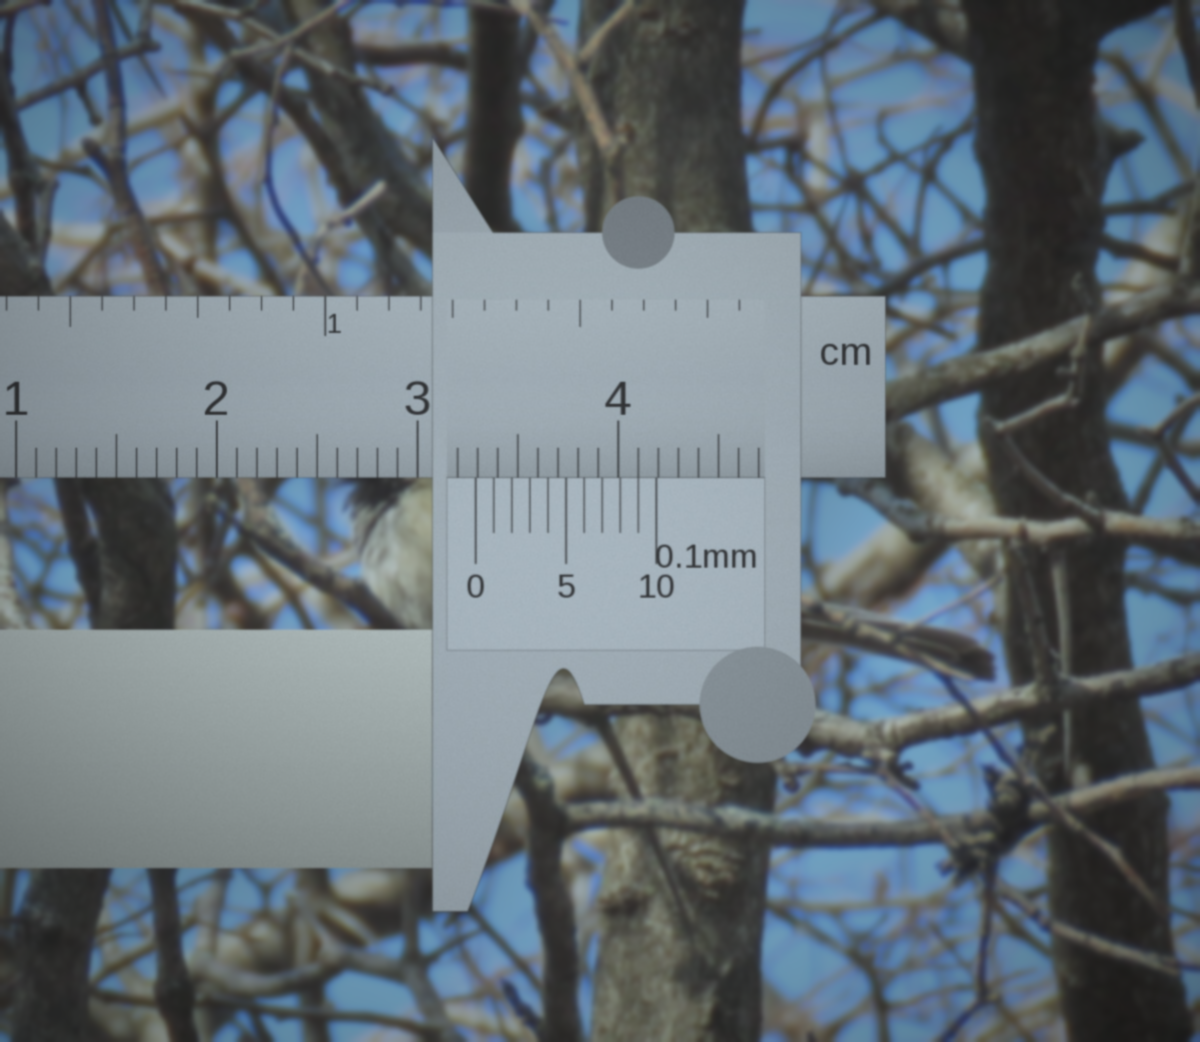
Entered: {"value": 32.9, "unit": "mm"}
